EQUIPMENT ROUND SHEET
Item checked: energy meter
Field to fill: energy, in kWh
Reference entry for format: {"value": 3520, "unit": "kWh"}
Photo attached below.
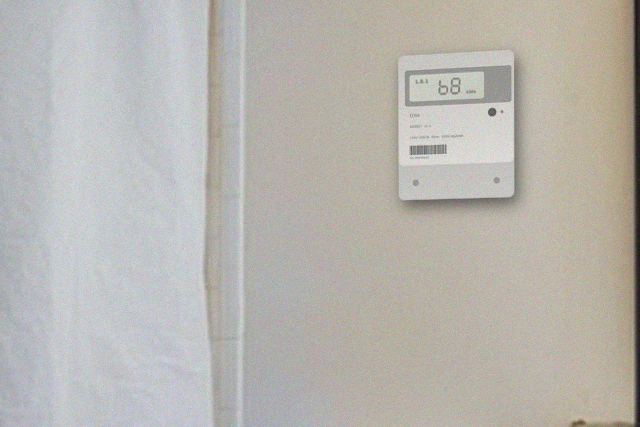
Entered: {"value": 68, "unit": "kWh"}
